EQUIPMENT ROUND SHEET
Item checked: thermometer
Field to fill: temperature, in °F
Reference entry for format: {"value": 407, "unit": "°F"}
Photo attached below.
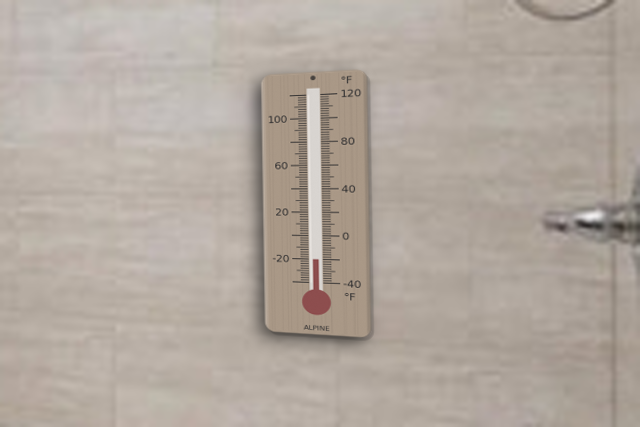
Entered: {"value": -20, "unit": "°F"}
